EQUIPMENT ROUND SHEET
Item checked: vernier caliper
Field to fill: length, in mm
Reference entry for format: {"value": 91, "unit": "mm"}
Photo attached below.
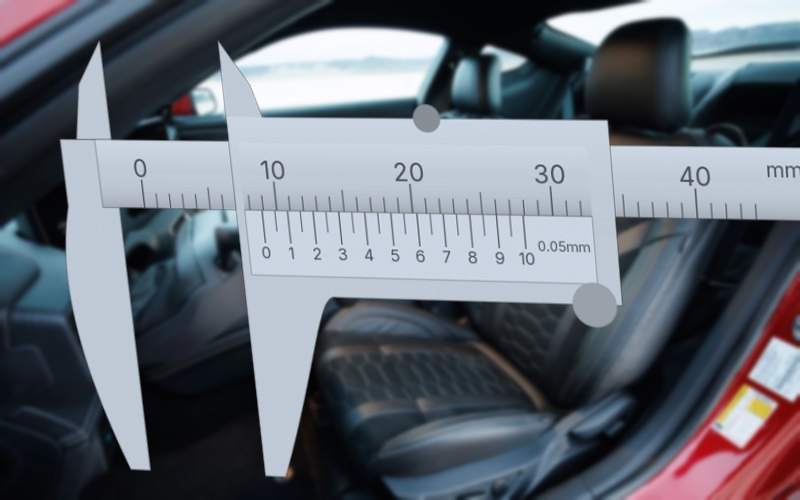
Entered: {"value": 8.9, "unit": "mm"}
